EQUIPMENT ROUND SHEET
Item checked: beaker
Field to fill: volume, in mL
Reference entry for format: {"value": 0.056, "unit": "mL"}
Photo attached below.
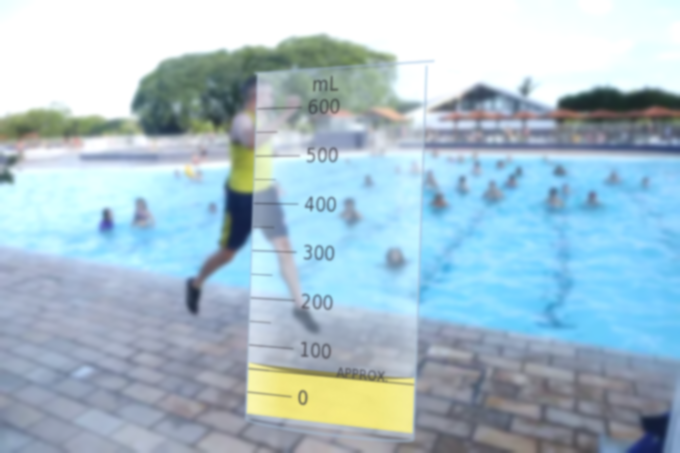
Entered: {"value": 50, "unit": "mL"}
